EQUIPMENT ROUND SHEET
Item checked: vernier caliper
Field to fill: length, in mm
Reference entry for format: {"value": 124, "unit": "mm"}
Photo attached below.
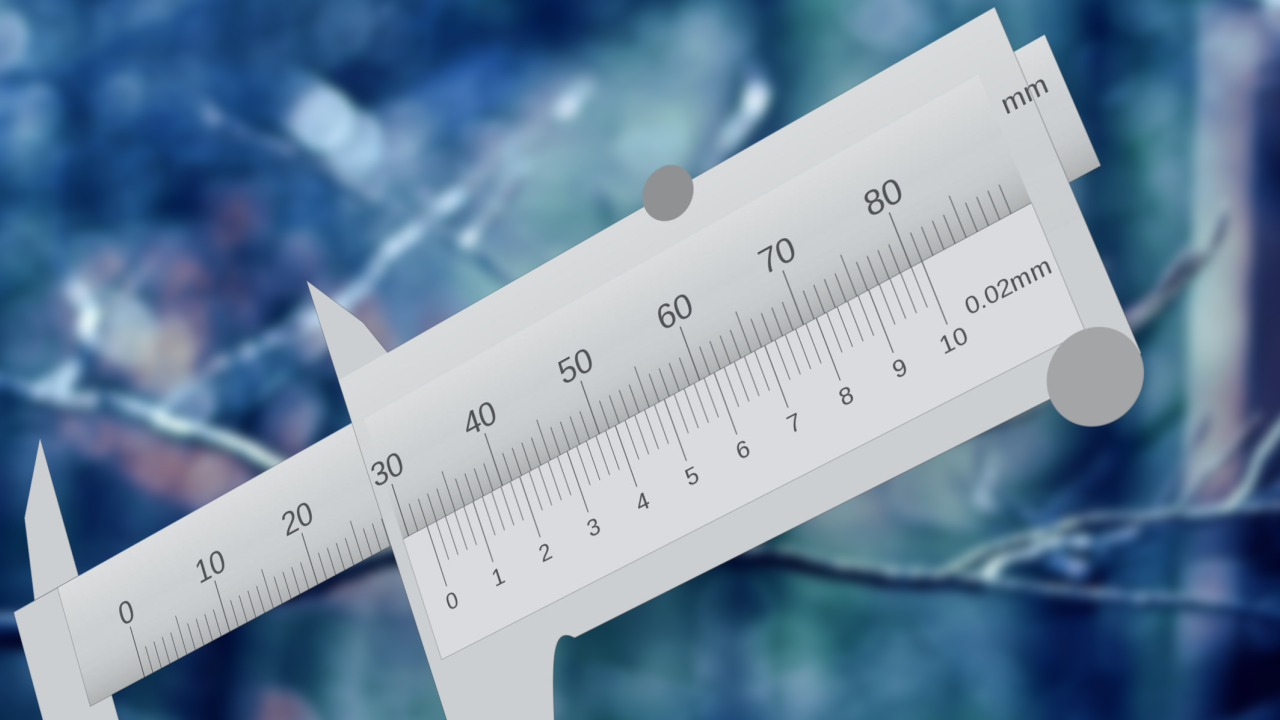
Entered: {"value": 32.0, "unit": "mm"}
